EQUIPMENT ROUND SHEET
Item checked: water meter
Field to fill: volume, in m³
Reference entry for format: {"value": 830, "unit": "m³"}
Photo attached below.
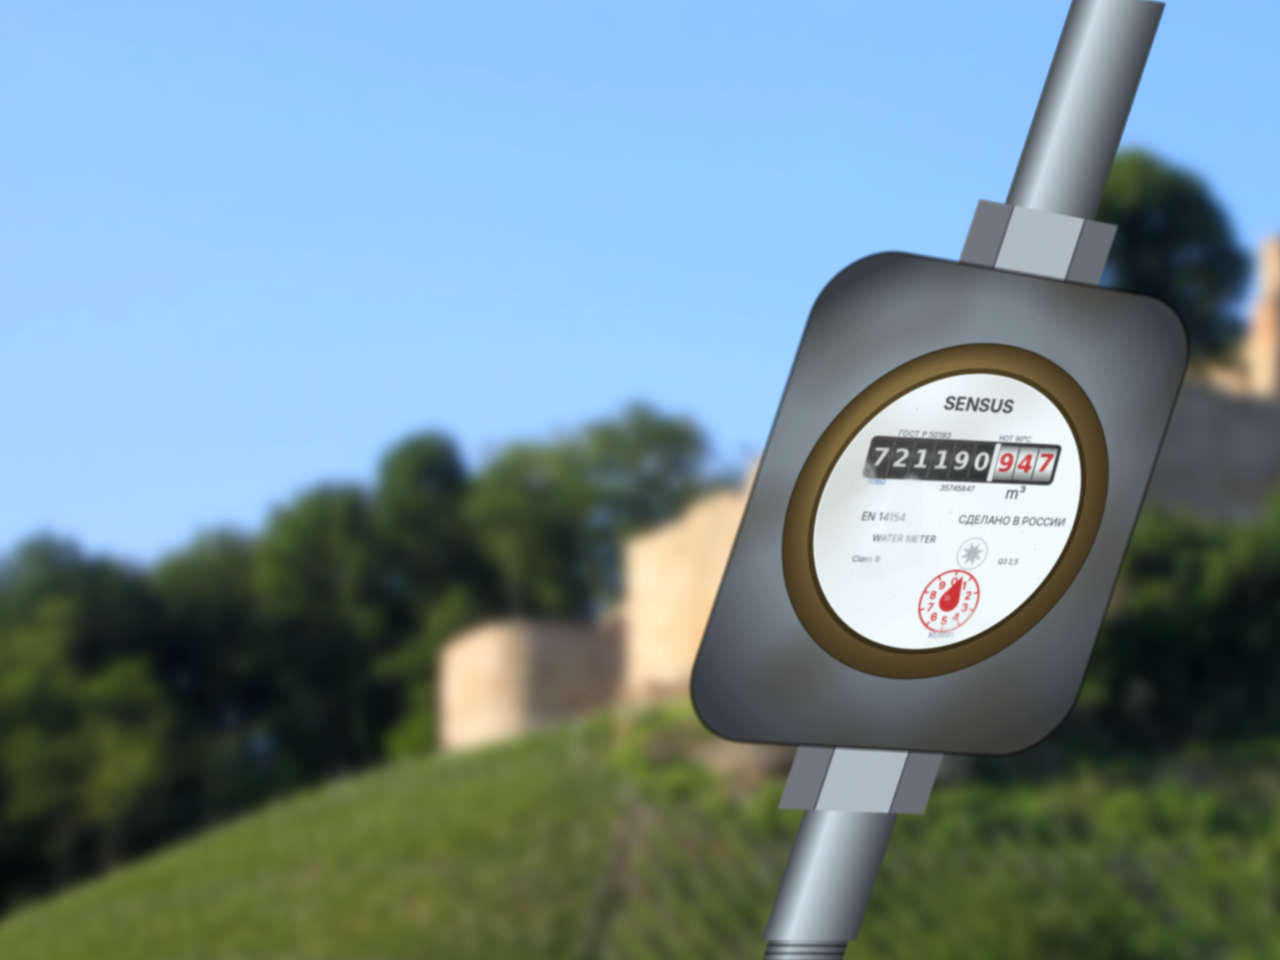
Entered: {"value": 721190.9470, "unit": "m³"}
